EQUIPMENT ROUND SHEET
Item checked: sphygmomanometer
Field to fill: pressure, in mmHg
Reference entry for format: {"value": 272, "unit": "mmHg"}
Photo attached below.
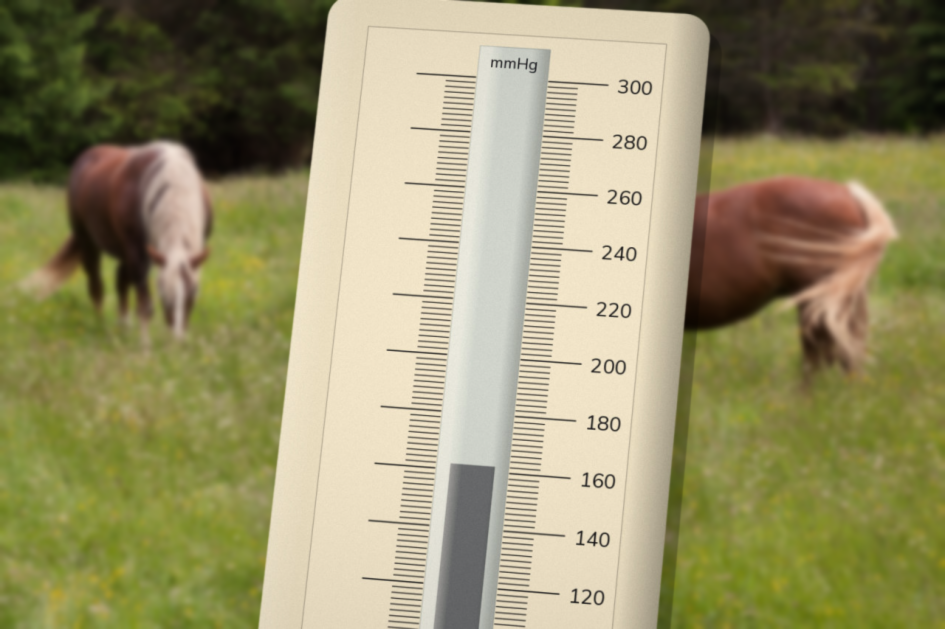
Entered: {"value": 162, "unit": "mmHg"}
